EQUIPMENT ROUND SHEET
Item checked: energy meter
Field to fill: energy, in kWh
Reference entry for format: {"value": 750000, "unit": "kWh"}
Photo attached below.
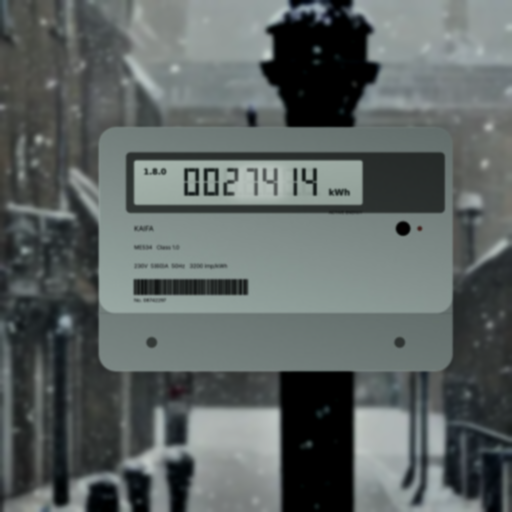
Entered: {"value": 27414, "unit": "kWh"}
